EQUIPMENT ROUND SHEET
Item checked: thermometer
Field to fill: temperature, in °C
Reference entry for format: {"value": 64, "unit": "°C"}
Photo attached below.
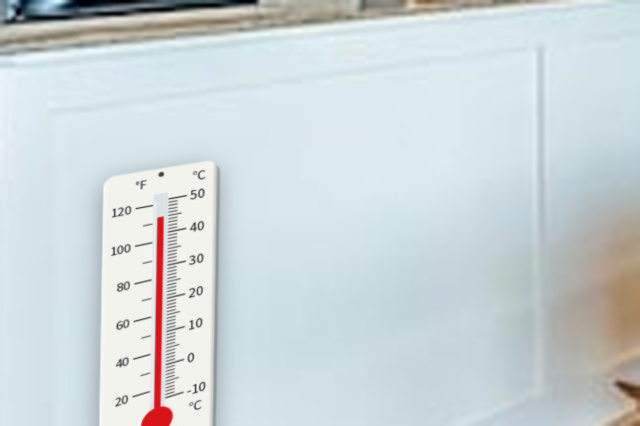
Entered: {"value": 45, "unit": "°C"}
